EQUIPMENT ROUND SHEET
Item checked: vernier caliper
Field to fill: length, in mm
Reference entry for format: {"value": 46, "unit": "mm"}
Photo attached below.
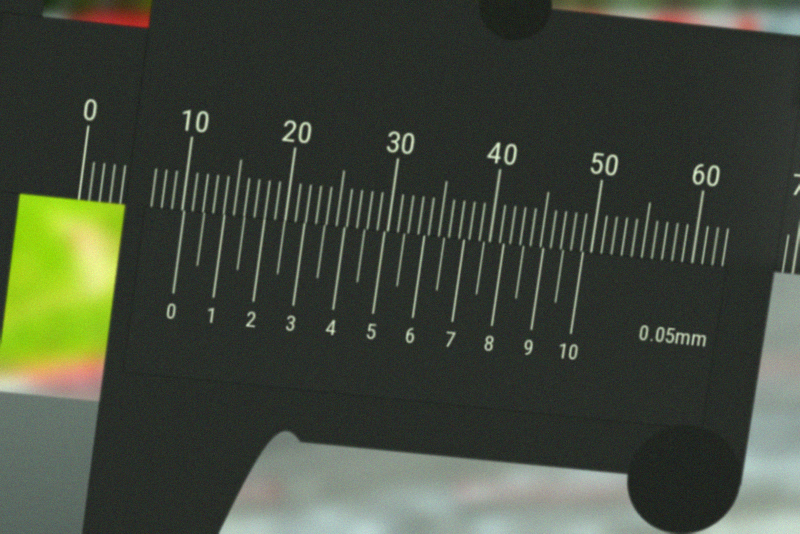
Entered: {"value": 10.2, "unit": "mm"}
